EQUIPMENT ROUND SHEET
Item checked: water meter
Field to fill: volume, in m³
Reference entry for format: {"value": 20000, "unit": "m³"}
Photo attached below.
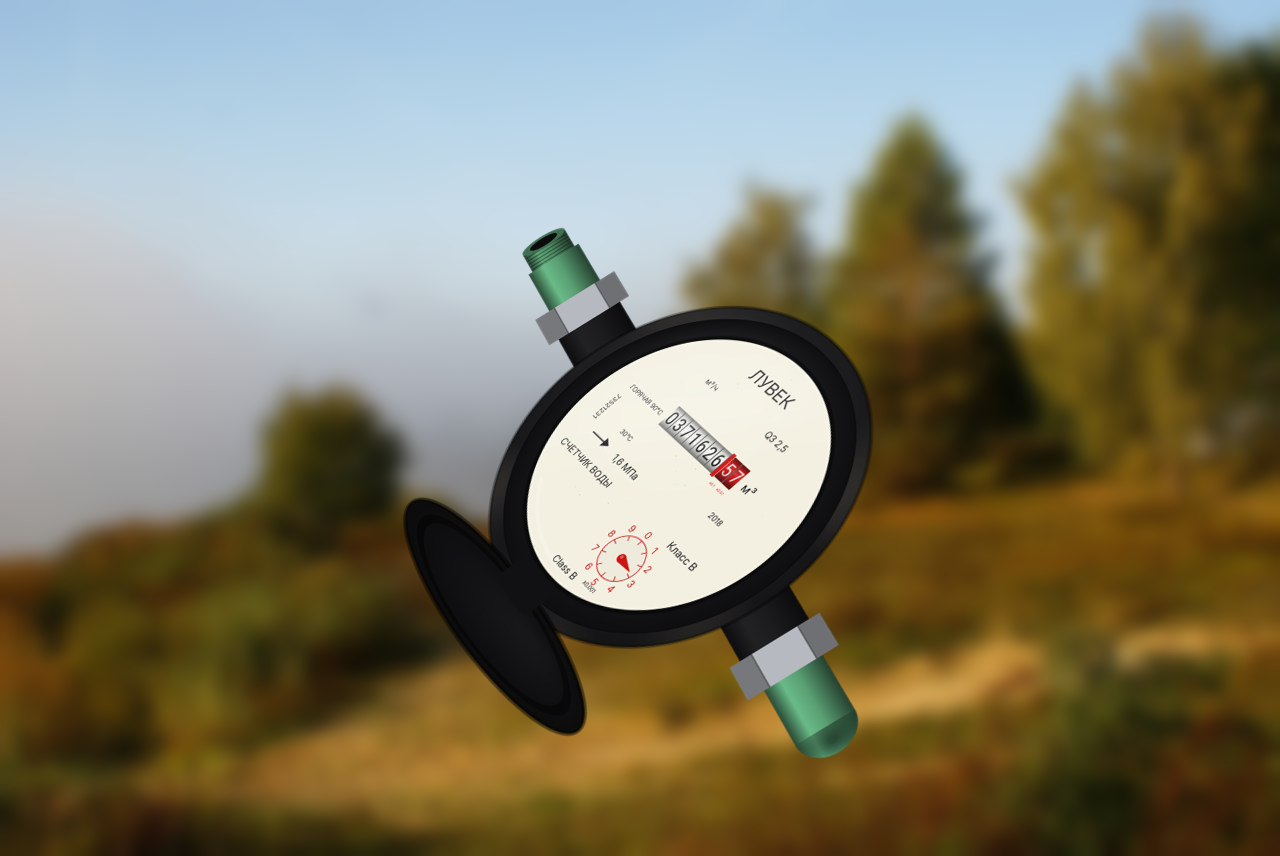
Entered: {"value": 371626.572, "unit": "m³"}
